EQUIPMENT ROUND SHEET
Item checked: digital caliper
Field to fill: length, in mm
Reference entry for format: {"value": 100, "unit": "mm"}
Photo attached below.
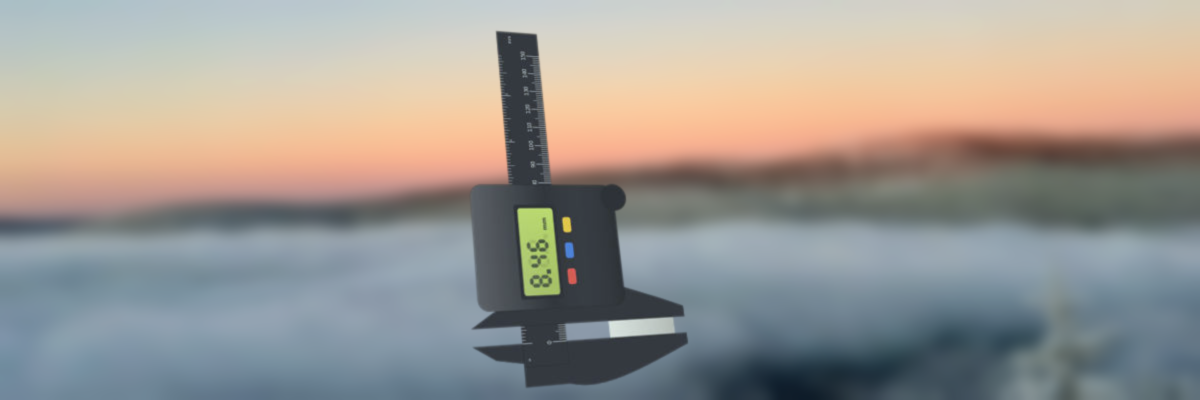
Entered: {"value": 8.46, "unit": "mm"}
